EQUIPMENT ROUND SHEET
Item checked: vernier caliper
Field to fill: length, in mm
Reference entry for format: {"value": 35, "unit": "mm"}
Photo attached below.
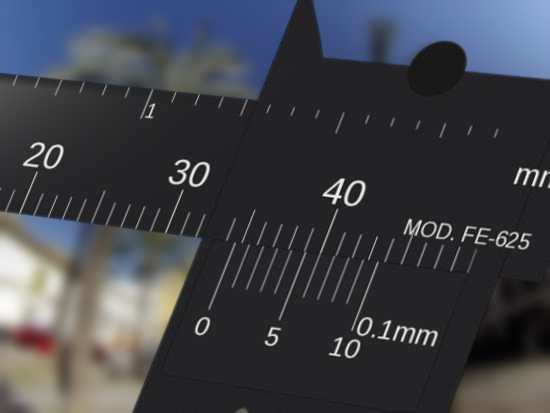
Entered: {"value": 34.6, "unit": "mm"}
